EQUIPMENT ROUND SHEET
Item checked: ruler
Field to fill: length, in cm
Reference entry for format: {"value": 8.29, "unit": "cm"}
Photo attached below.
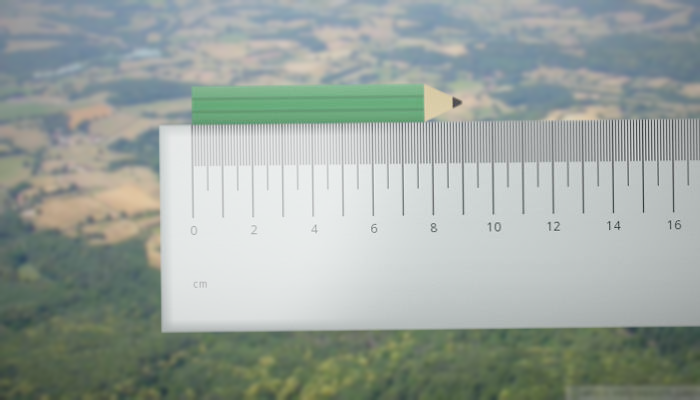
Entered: {"value": 9, "unit": "cm"}
